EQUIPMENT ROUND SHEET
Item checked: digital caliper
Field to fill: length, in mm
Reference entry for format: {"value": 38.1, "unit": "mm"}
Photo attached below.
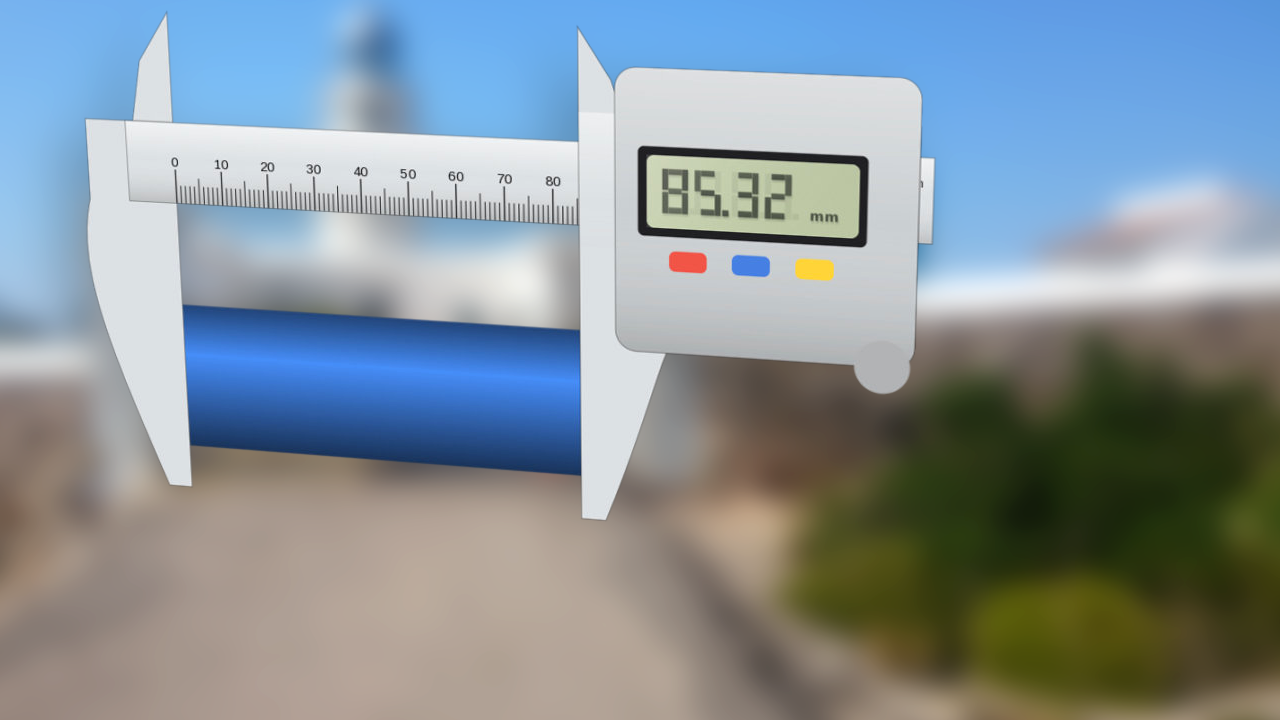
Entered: {"value": 85.32, "unit": "mm"}
